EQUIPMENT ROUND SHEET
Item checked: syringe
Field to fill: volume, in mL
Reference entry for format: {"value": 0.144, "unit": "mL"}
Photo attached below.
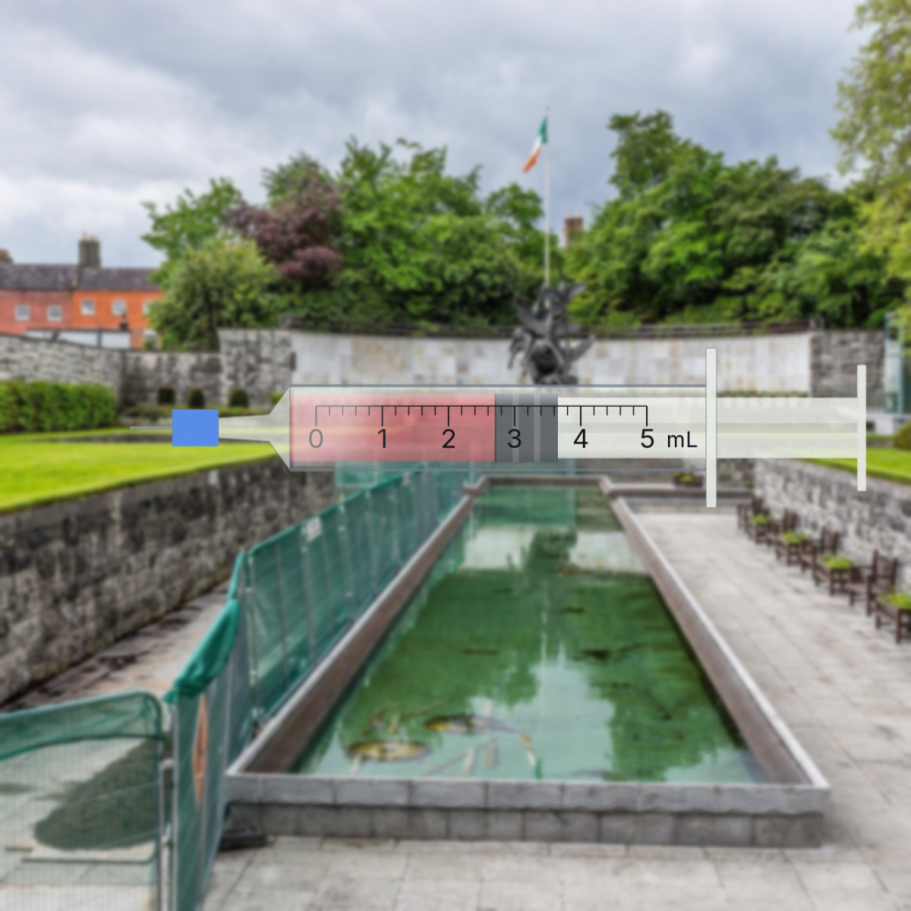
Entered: {"value": 2.7, "unit": "mL"}
